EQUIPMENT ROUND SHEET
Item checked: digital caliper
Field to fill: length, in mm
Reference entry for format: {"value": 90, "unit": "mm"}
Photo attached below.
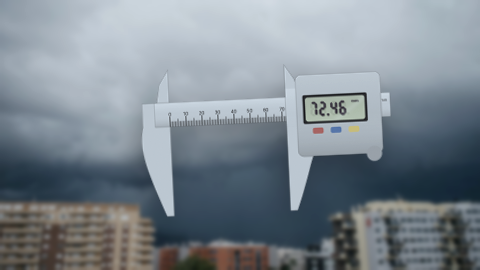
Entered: {"value": 72.46, "unit": "mm"}
